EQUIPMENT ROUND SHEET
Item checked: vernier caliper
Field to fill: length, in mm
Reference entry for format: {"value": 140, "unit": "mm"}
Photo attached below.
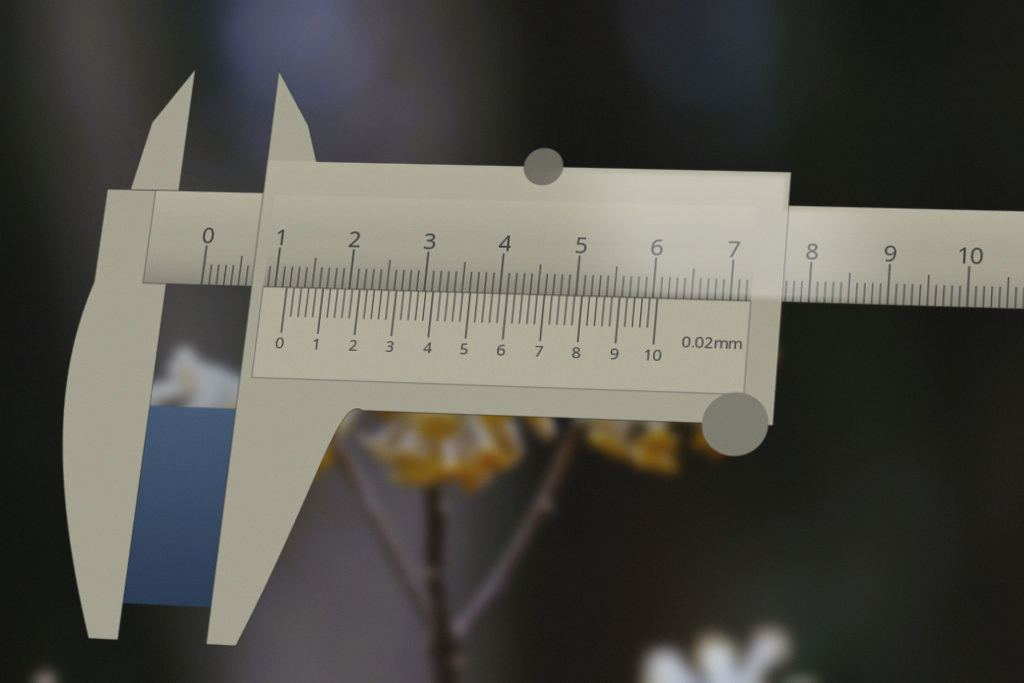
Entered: {"value": 11.6, "unit": "mm"}
